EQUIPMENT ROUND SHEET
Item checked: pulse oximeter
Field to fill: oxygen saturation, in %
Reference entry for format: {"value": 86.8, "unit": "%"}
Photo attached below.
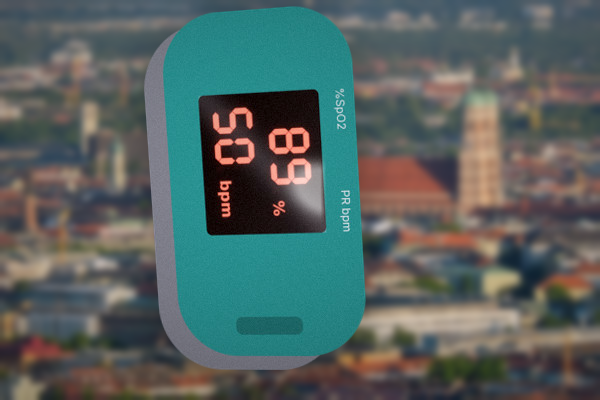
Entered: {"value": 89, "unit": "%"}
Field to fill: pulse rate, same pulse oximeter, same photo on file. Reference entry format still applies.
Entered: {"value": 50, "unit": "bpm"}
